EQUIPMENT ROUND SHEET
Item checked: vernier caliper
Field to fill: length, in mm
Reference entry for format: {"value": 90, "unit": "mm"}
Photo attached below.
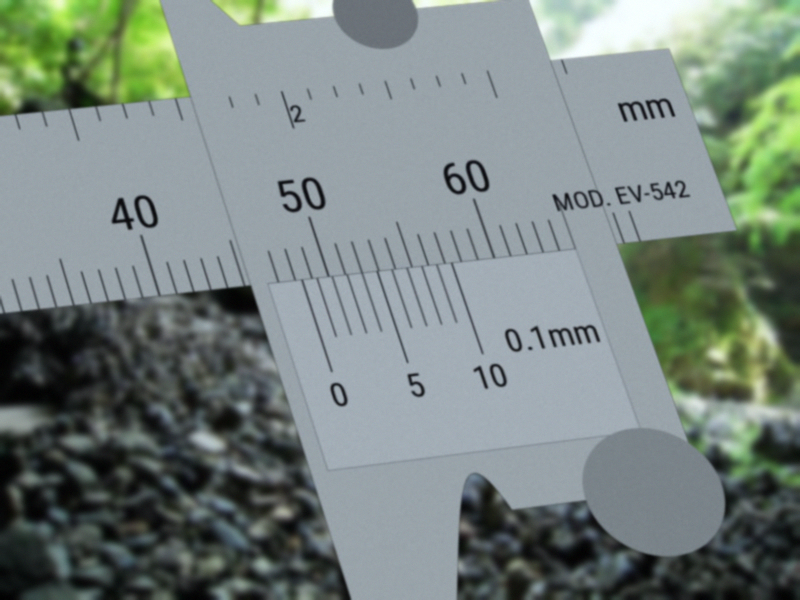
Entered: {"value": 48.4, "unit": "mm"}
